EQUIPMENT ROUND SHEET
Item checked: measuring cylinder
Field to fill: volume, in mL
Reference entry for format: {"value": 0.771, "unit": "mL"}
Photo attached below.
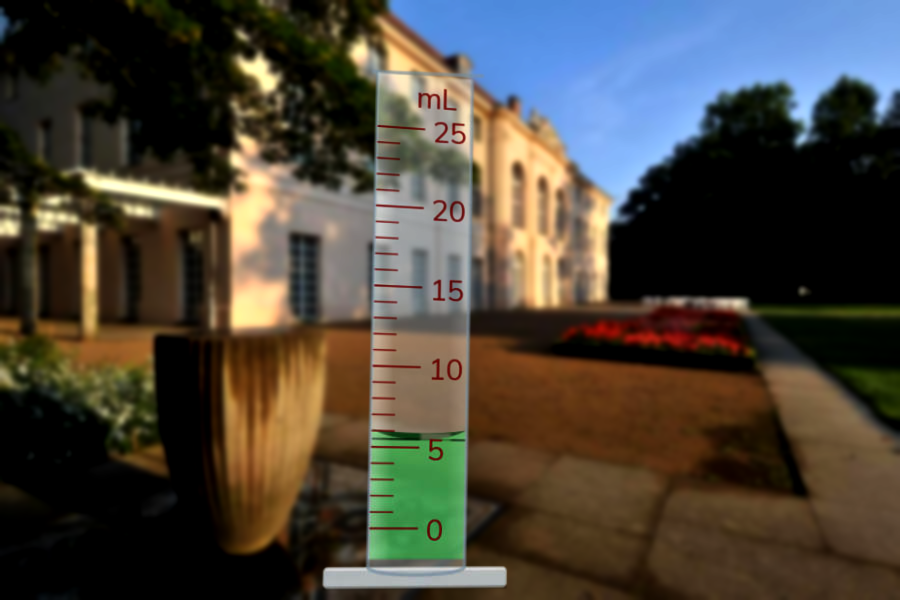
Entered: {"value": 5.5, "unit": "mL"}
